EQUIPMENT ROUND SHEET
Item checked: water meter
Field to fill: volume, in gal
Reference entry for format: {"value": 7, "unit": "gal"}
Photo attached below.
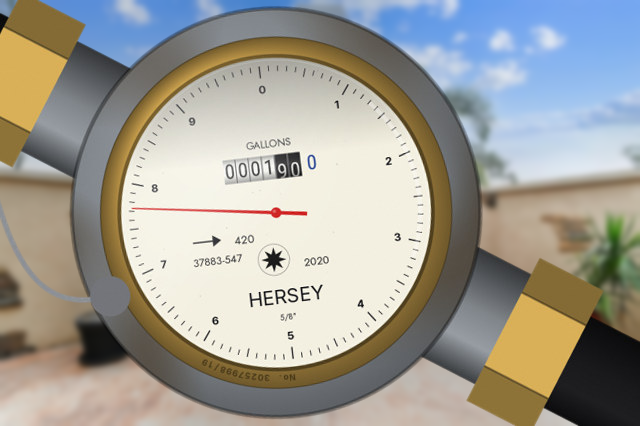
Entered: {"value": 1897.7, "unit": "gal"}
